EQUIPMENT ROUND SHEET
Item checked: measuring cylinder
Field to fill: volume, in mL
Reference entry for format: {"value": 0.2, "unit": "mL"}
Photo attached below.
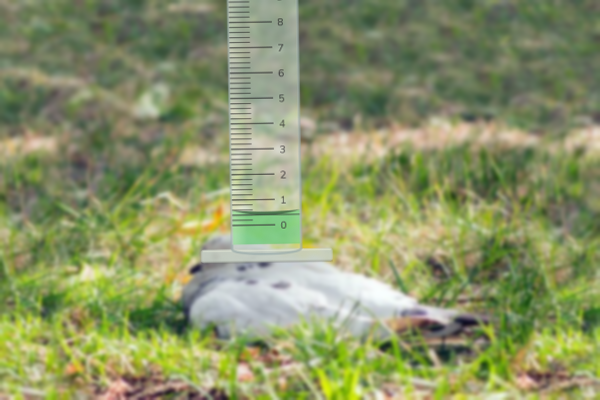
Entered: {"value": 0.4, "unit": "mL"}
